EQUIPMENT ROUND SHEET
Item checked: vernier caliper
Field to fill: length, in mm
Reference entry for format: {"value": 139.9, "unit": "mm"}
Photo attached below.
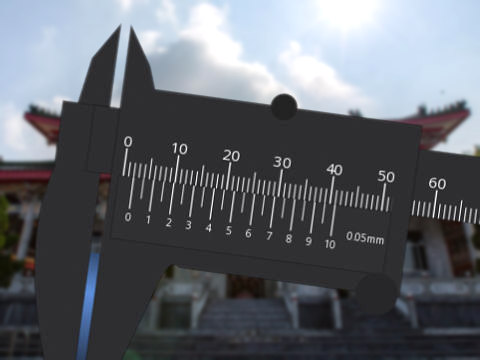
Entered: {"value": 2.0, "unit": "mm"}
